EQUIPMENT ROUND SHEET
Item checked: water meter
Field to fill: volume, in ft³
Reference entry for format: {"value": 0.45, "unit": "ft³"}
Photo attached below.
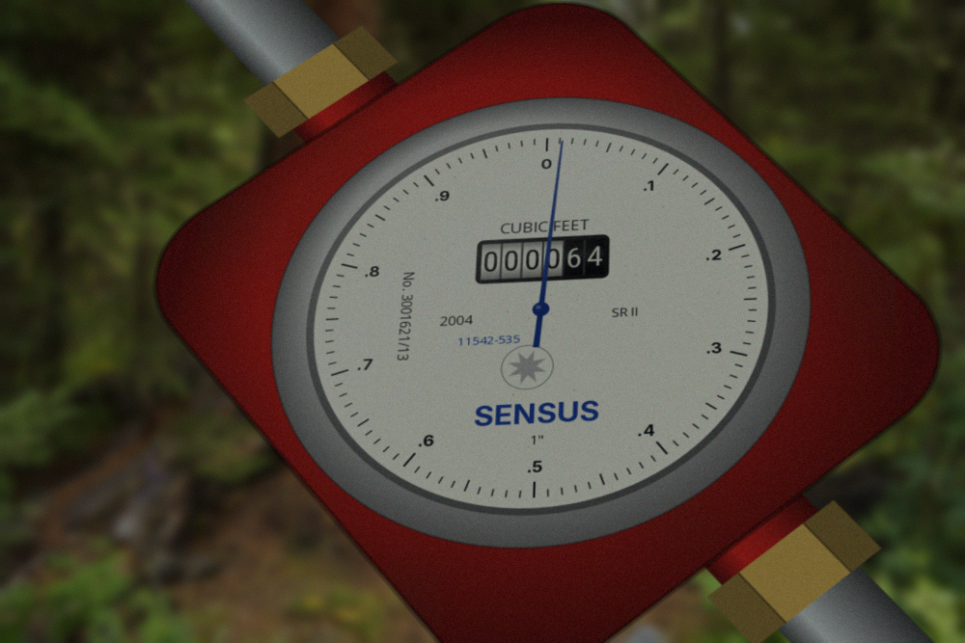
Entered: {"value": 64.01, "unit": "ft³"}
